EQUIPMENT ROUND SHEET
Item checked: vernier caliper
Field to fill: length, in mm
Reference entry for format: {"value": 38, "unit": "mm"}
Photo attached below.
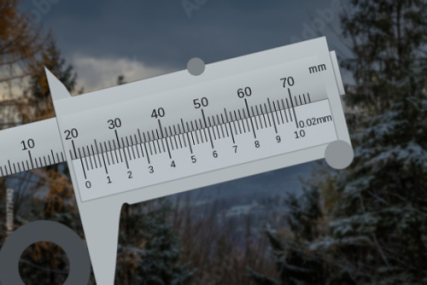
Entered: {"value": 21.0, "unit": "mm"}
